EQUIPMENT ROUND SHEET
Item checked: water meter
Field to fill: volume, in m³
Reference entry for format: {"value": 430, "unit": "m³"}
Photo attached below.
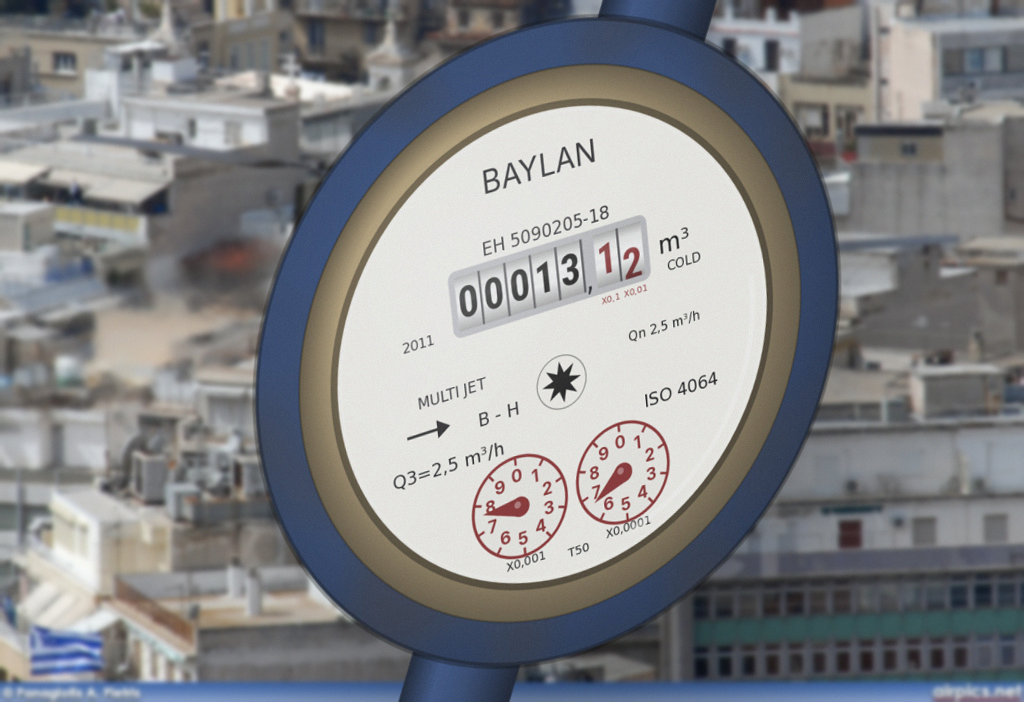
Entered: {"value": 13.1176, "unit": "m³"}
